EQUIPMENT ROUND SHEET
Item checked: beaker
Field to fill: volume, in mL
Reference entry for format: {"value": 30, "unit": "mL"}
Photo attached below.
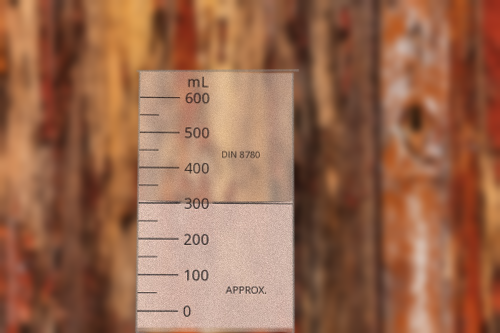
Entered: {"value": 300, "unit": "mL"}
